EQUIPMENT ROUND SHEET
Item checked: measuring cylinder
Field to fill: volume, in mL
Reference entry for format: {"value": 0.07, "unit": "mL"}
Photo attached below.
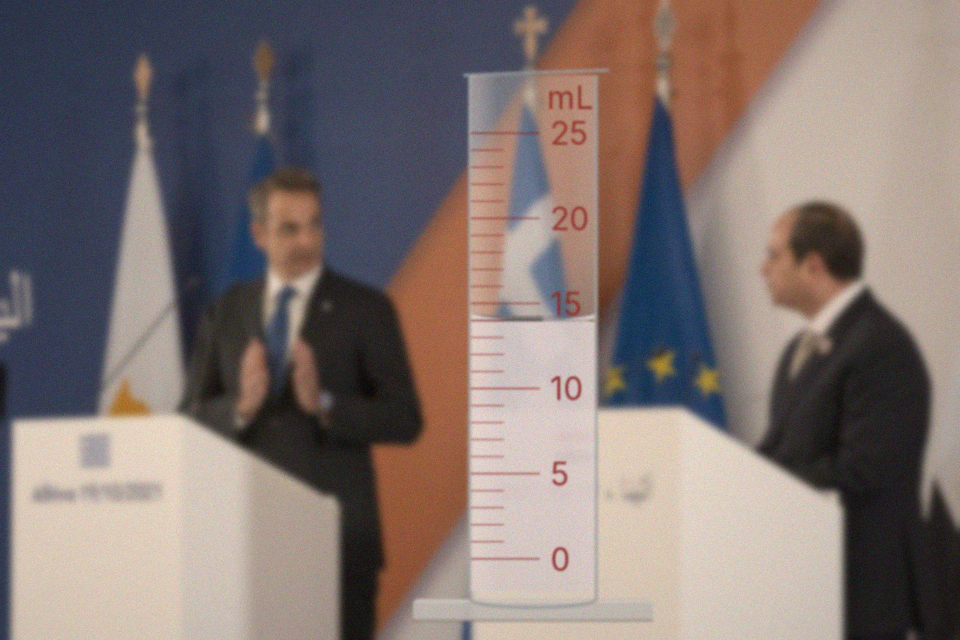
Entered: {"value": 14, "unit": "mL"}
